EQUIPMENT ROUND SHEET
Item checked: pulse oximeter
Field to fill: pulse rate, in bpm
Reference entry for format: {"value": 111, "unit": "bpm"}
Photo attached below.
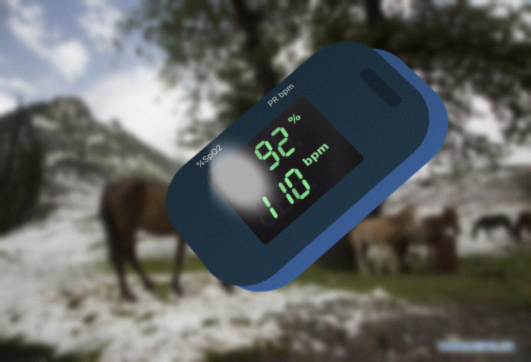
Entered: {"value": 110, "unit": "bpm"}
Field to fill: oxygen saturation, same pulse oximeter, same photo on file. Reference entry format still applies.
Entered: {"value": 92, "unit": "%"}
